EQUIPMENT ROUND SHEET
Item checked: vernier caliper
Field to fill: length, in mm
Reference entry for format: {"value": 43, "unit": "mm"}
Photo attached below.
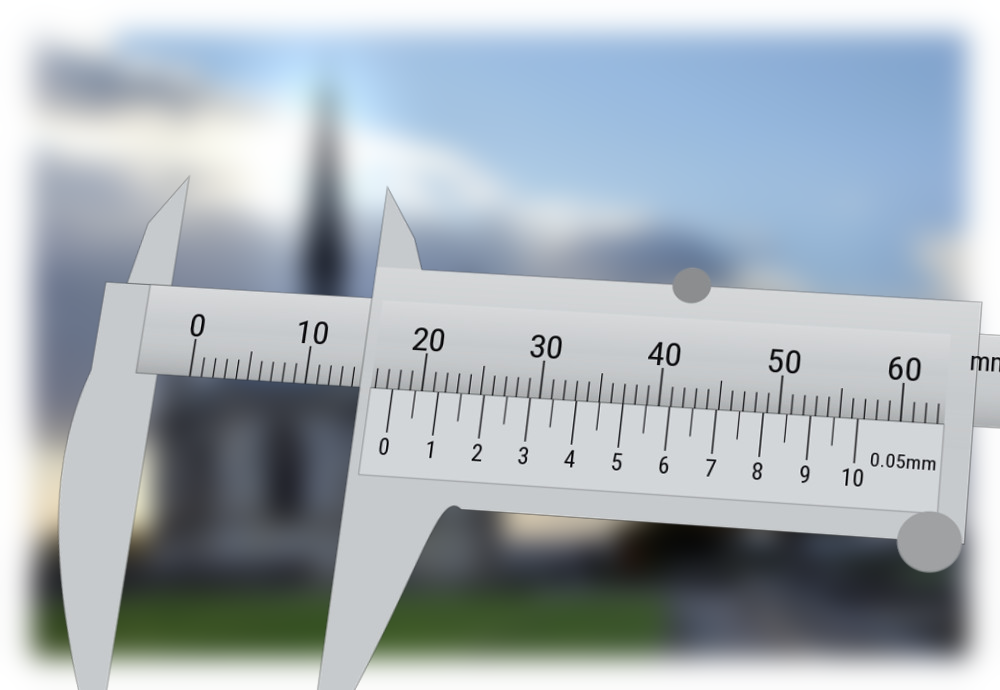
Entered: {"value": 17.5, "unit": "mm"}
